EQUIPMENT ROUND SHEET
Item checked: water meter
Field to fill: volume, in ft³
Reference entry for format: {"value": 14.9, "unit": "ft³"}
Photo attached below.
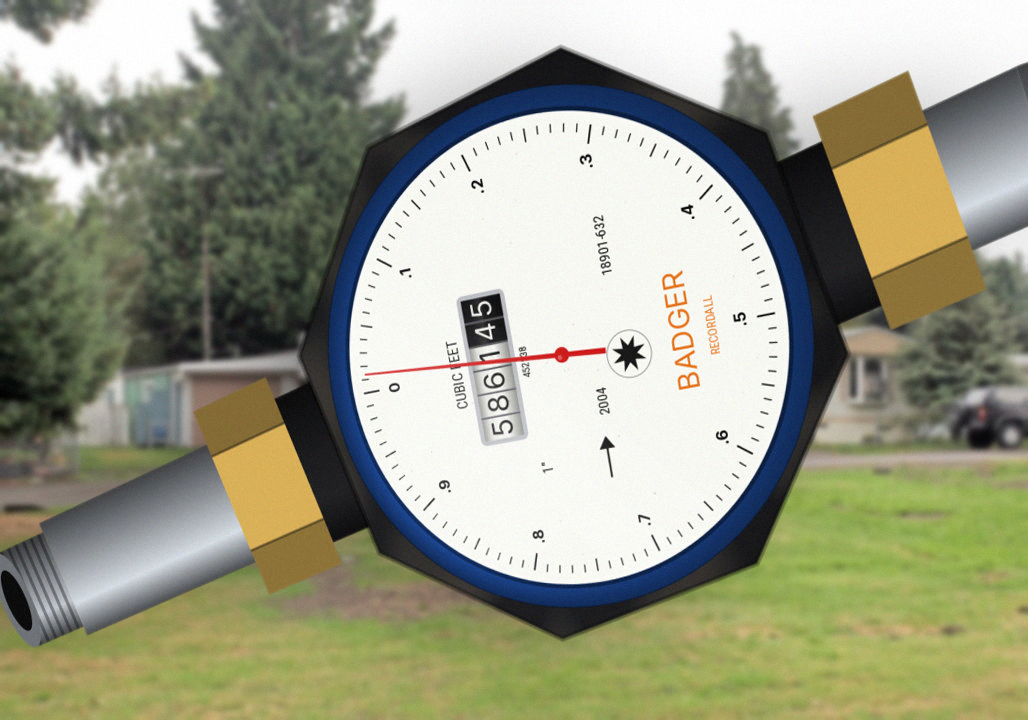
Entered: {"value": 586145.01, "unit": "ft³"}
